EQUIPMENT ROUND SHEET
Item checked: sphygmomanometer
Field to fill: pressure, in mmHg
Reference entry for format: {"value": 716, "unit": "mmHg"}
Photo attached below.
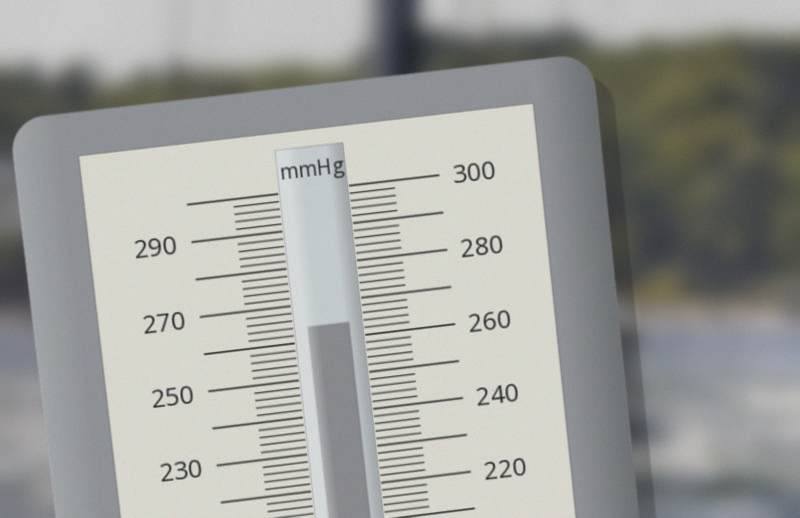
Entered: {"value": 264, "unit": "mmHg"}
